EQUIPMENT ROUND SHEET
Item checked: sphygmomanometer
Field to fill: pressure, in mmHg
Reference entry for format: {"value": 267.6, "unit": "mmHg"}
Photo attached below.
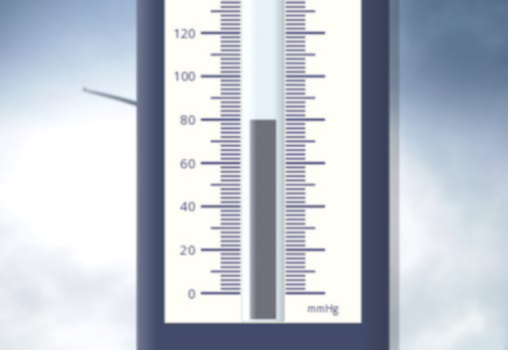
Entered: {"value": 80, "unit": "mmHg"}
